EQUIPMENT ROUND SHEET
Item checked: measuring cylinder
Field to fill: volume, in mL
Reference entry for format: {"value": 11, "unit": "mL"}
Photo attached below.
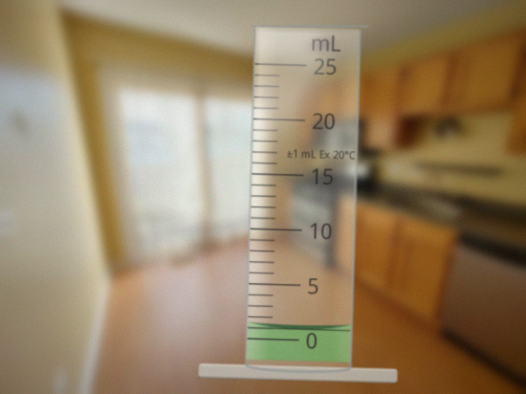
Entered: {"value": 1, "unit": "mL"}
